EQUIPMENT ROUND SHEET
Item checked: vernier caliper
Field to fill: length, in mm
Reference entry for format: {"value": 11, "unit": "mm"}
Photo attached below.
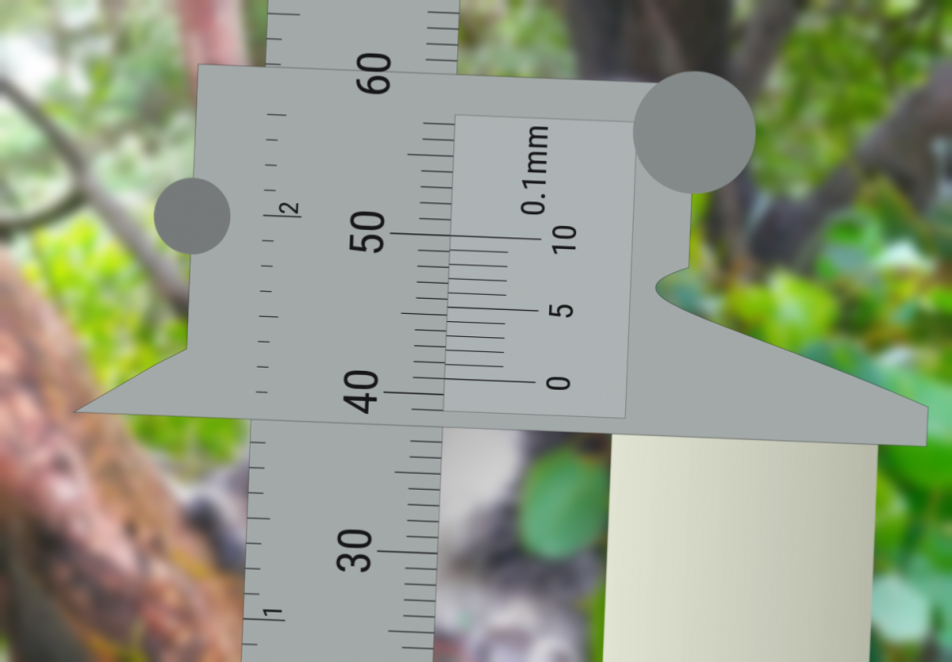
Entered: {"value": 41.0, "unit": "mm"}
